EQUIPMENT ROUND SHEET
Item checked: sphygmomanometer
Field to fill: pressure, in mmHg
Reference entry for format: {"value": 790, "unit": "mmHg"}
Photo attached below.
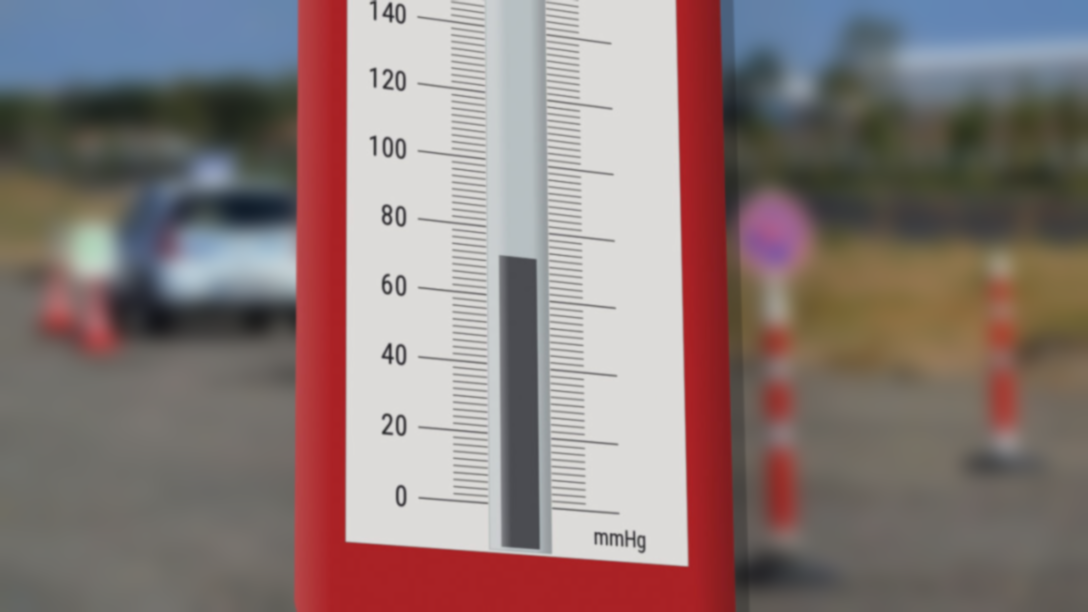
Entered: {"value": 72, "unit": "mmHg"}
